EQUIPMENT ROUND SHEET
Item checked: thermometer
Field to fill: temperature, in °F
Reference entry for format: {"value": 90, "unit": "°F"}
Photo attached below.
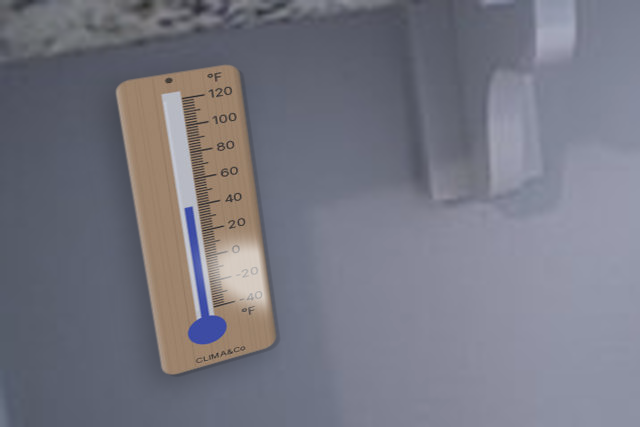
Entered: {"value": 40, "unit": "°F"}
